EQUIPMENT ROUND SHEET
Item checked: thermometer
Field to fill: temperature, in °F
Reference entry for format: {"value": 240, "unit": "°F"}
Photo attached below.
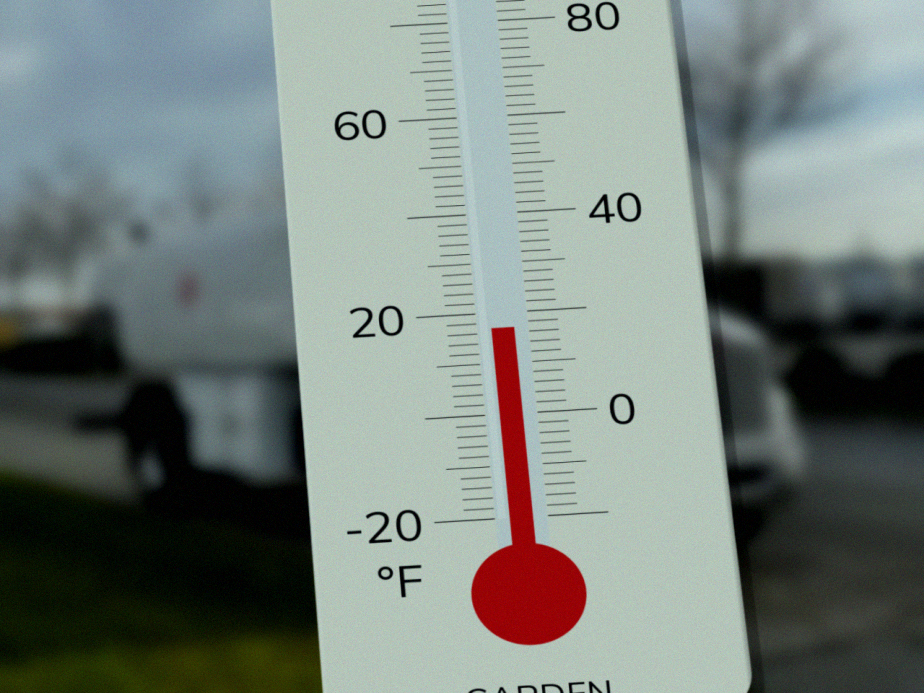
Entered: {"value": 17, "unit": "°F"}
